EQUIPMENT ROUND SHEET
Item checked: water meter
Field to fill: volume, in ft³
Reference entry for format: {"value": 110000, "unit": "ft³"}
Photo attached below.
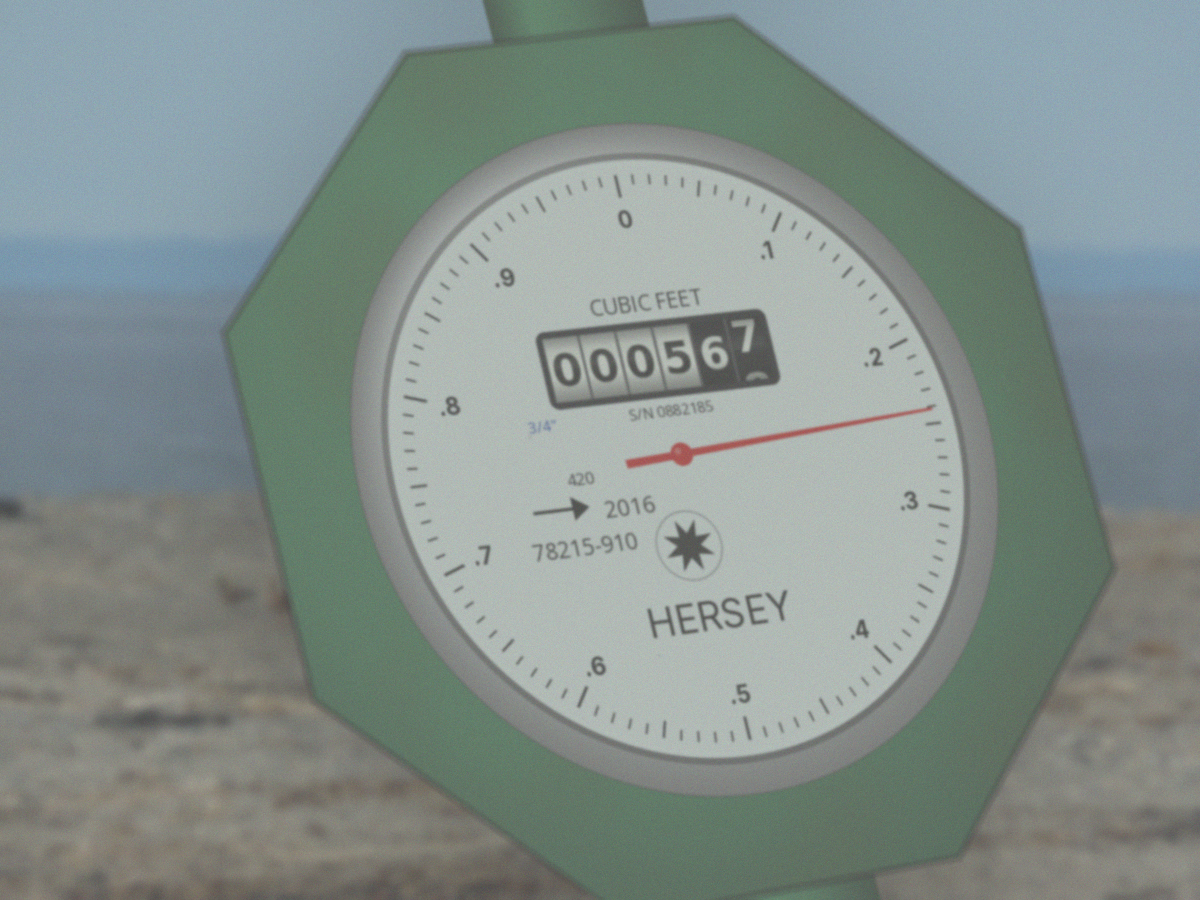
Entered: {"value": 567.24, "unit": "ft³"}
